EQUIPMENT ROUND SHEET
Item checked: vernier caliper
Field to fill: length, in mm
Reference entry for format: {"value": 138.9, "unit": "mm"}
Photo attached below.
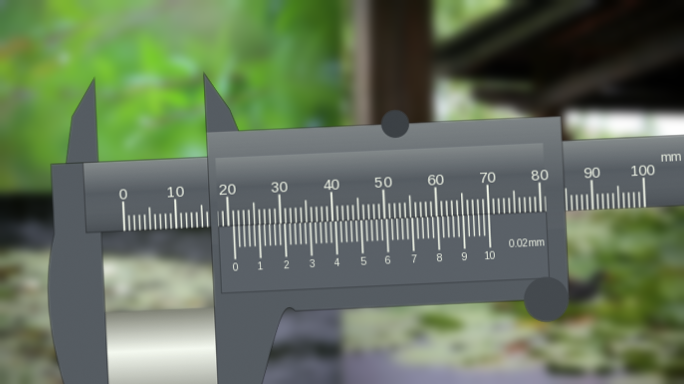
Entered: {"value": 21.0, "unit": "mm"}
